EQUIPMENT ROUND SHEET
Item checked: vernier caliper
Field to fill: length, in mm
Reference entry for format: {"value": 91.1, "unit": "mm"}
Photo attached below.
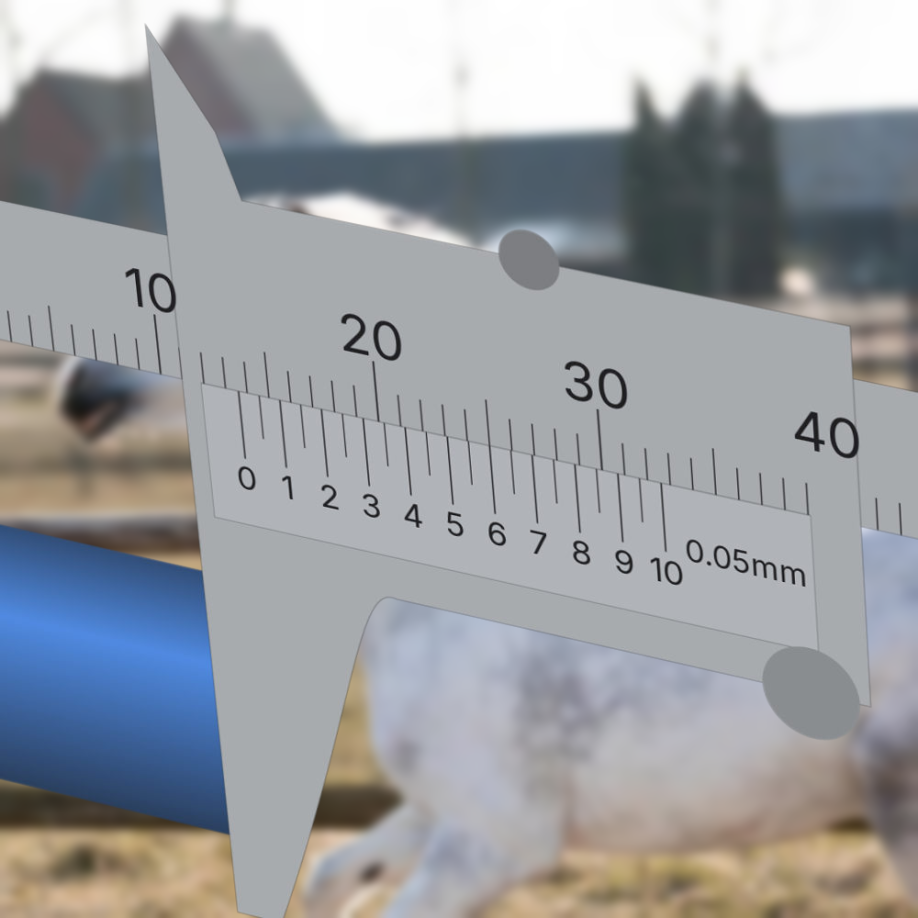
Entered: {"value": 13.60, "unit": "mm"}
